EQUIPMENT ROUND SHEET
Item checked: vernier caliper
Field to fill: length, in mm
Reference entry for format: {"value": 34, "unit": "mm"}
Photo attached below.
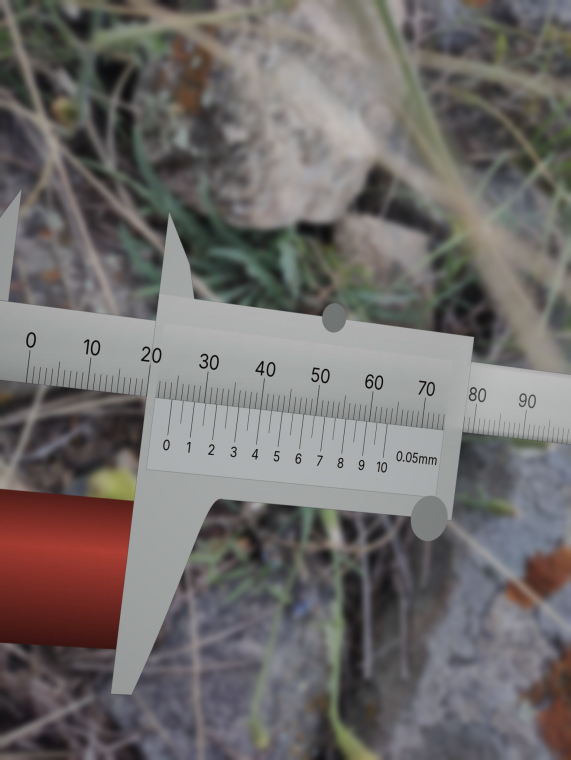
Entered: {"value": 24.4, "unit": "mm"}
